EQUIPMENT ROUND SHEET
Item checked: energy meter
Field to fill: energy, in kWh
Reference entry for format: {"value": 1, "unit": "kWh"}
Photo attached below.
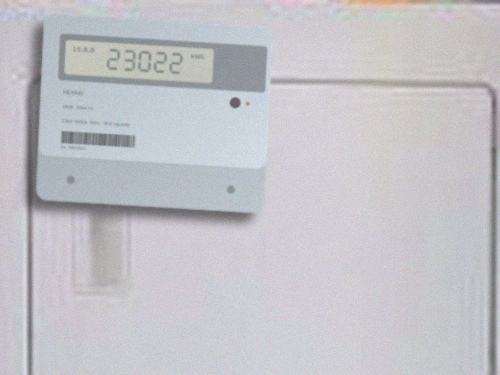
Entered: {"value": 23022, "unit": "kWh"}
